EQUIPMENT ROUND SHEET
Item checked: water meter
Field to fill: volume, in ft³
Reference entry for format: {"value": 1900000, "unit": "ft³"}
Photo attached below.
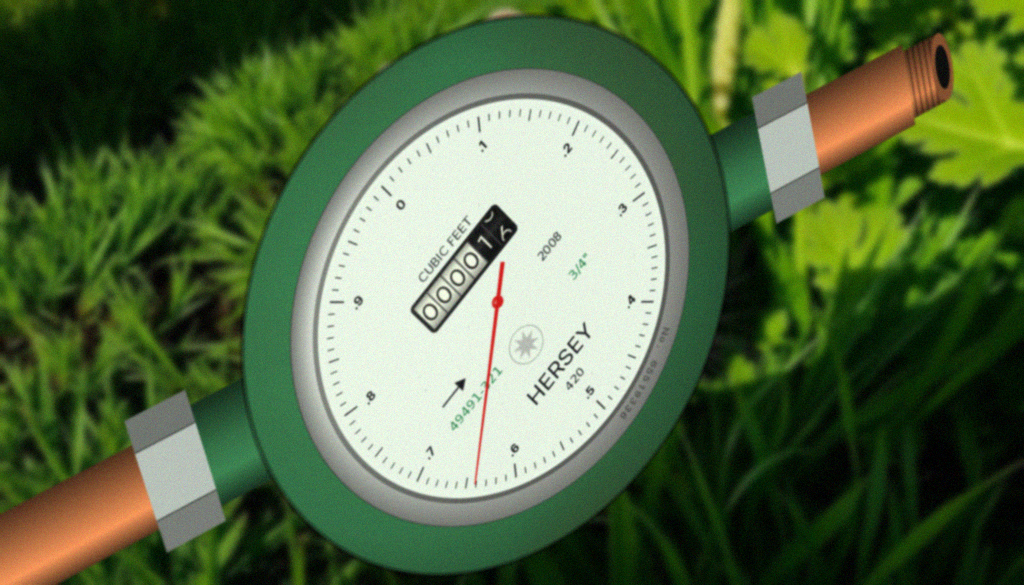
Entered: {"value": 15.64, "unit": "ft³"}
